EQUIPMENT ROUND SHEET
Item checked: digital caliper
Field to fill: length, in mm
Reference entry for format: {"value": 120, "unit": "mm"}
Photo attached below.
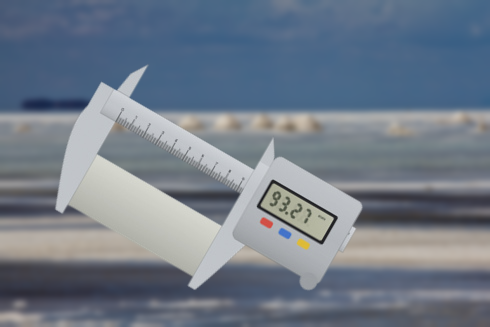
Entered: {"value": 93.27, "unit": "mm"}
